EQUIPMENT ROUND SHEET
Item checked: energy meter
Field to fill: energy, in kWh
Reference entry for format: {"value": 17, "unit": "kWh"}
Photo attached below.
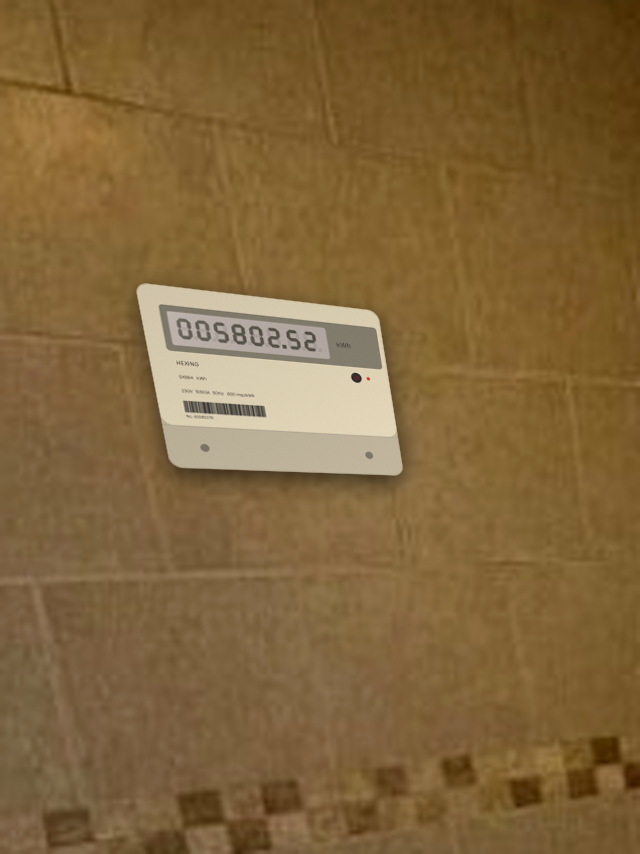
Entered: {"value": 5802.52, "unit": "kWh"}
